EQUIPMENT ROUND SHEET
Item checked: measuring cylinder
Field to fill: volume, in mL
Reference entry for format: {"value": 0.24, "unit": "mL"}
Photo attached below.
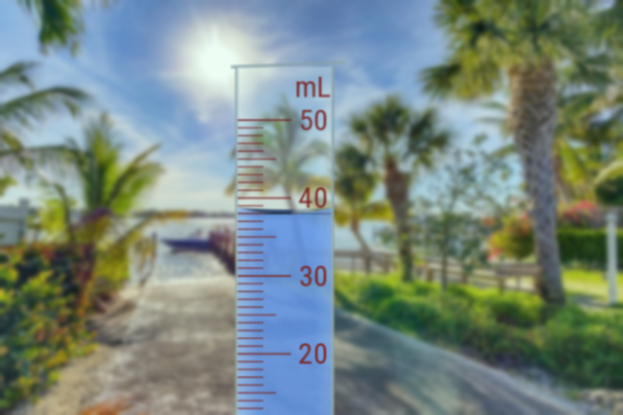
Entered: {"value": 38, "unit": "mL"}
